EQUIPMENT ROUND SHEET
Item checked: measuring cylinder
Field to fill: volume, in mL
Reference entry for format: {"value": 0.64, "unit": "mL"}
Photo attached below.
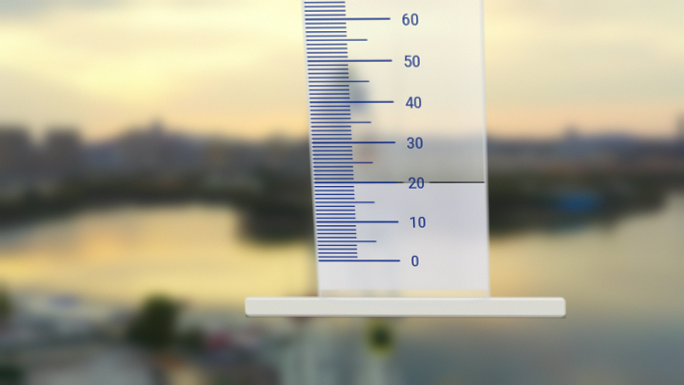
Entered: {"value": 20, "unit": "mL"}
